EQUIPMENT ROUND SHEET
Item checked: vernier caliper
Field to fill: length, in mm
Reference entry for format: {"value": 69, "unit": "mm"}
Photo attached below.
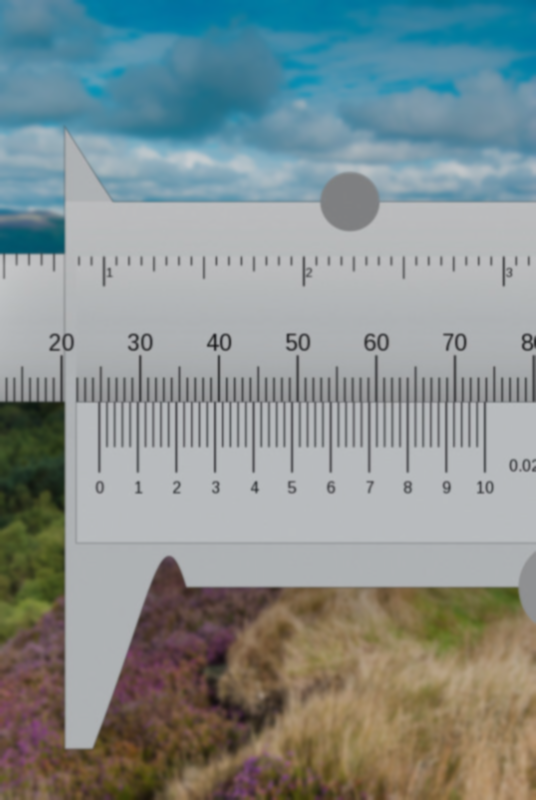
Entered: {"value": 24.8, "unit": "mm"}
